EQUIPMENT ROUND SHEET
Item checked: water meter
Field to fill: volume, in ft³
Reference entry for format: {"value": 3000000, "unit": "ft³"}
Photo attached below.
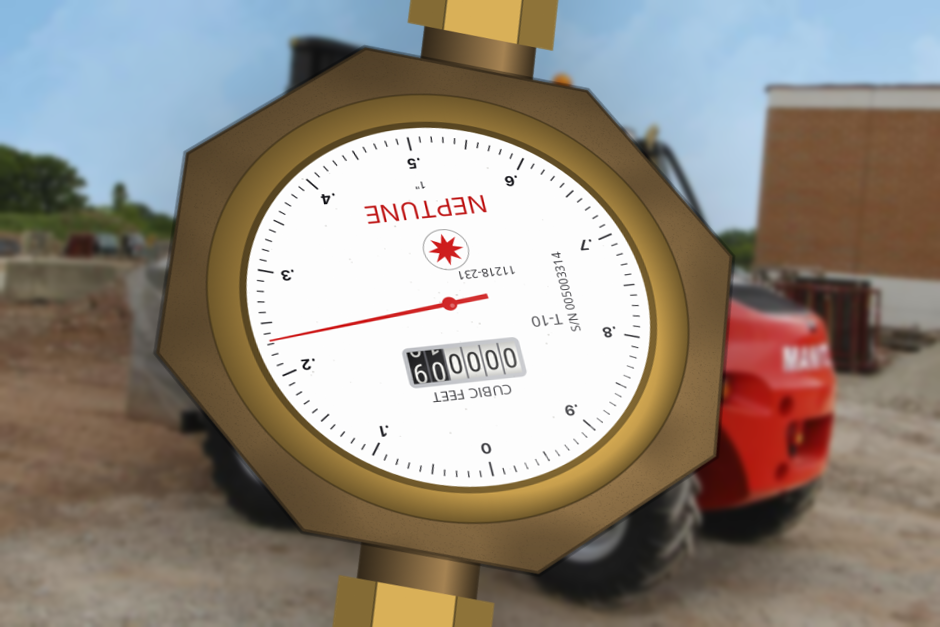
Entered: {"value": 9.23, "unit": "ft³"}
